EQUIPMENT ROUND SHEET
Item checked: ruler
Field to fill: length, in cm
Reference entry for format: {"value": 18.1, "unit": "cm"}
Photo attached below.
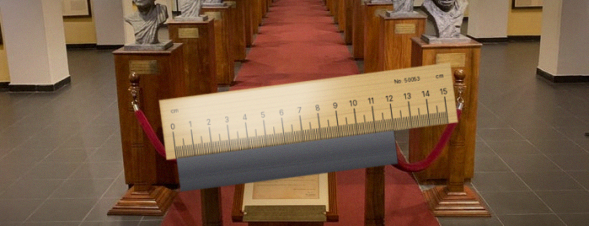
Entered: {"value": 12, "unit": "cm"}
